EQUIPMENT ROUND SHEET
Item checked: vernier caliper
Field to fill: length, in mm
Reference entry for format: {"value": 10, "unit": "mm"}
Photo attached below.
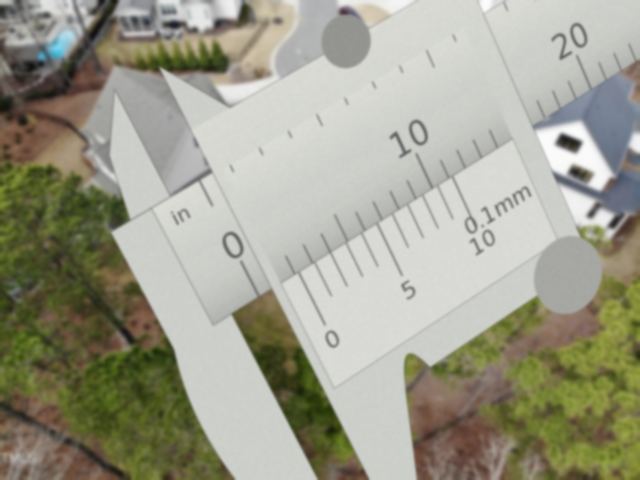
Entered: {"value": 2.2, "unit": "mm"}
